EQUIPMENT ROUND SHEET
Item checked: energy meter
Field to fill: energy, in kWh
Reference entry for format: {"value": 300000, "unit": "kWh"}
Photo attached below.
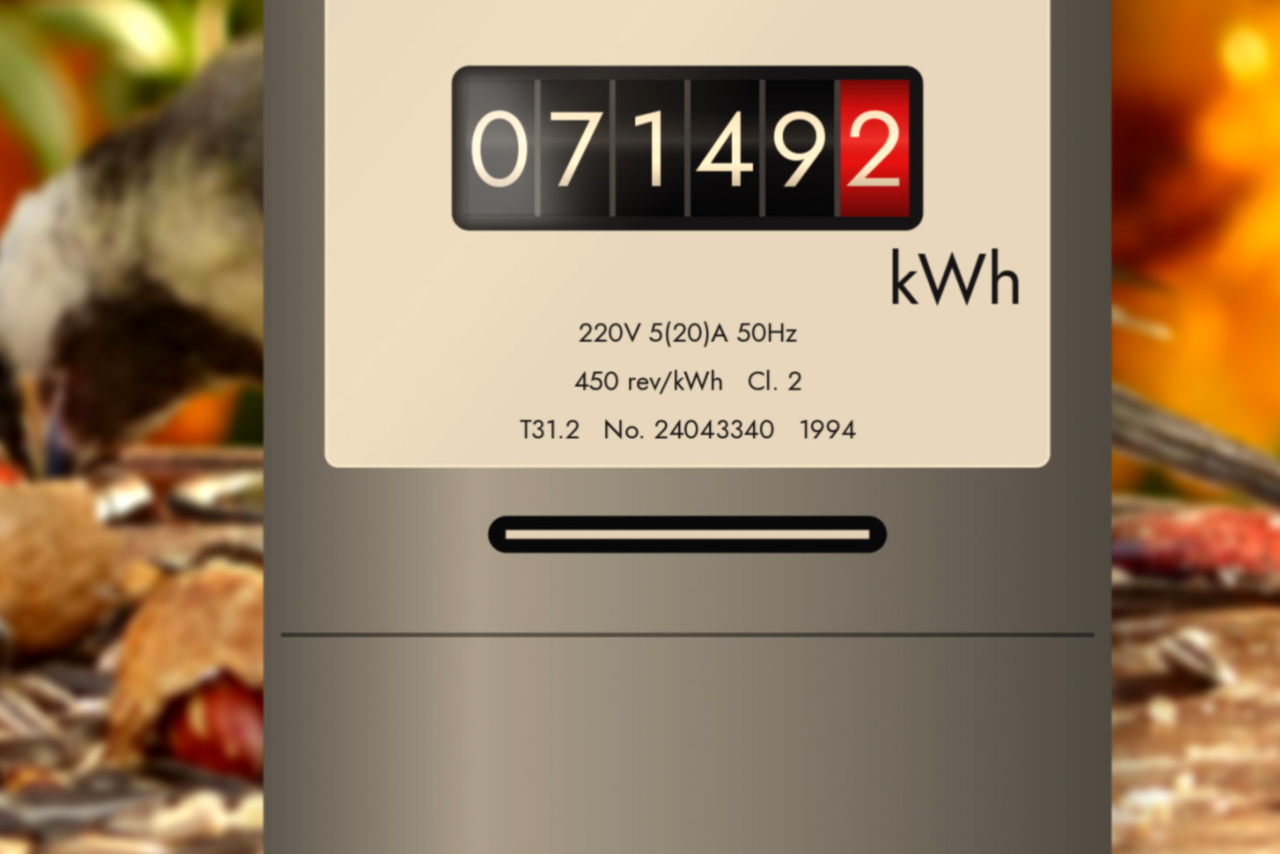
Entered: {"value": 7149.2, "unit": "kWh"}
